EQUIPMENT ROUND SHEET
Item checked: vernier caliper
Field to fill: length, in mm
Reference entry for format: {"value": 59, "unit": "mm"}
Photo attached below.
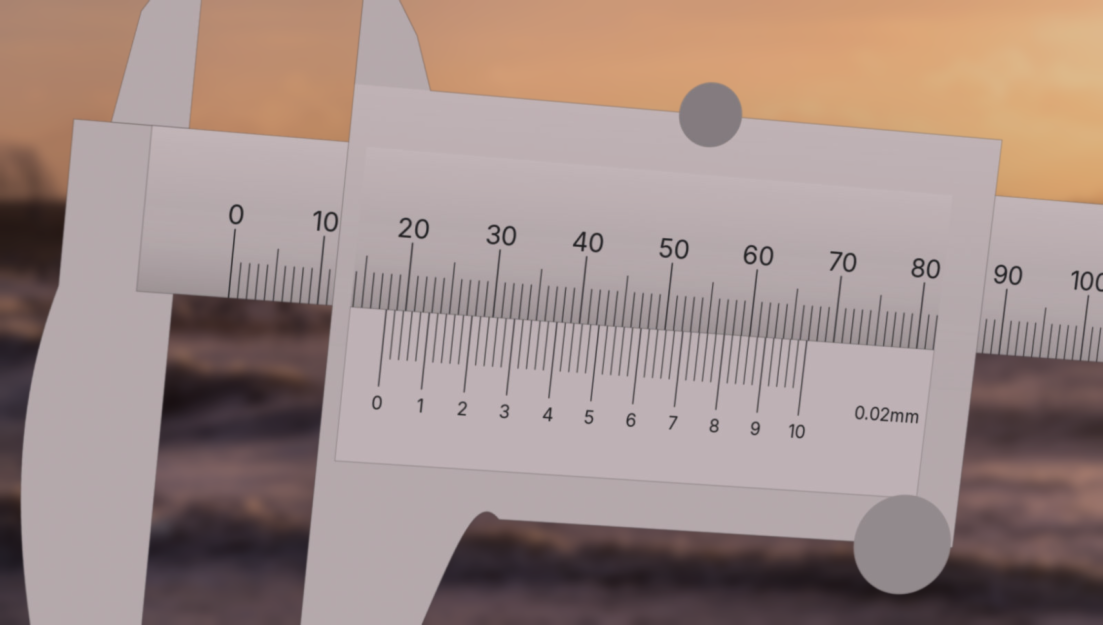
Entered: {"value": 17.8, "unit": "mm"}
